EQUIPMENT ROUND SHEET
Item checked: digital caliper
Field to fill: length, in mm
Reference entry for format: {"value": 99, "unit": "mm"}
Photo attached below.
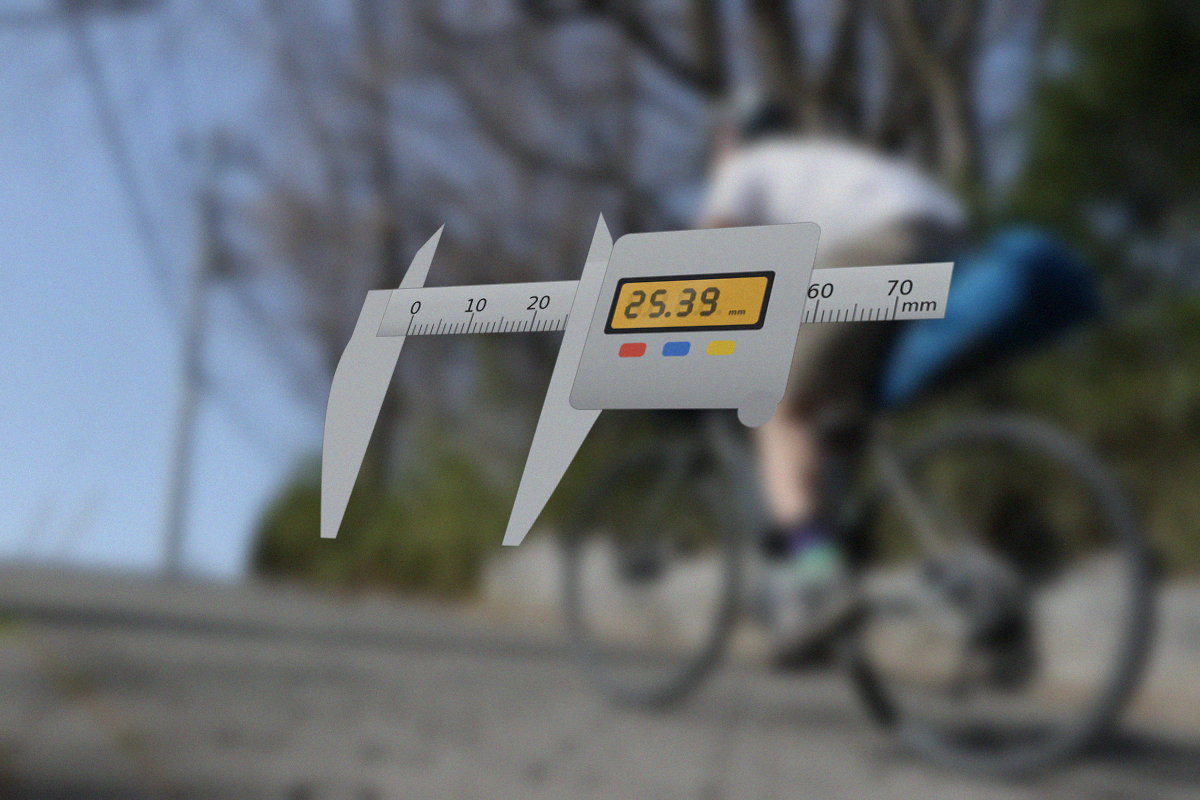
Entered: {"value": 25.39, "unit": "mm"}
